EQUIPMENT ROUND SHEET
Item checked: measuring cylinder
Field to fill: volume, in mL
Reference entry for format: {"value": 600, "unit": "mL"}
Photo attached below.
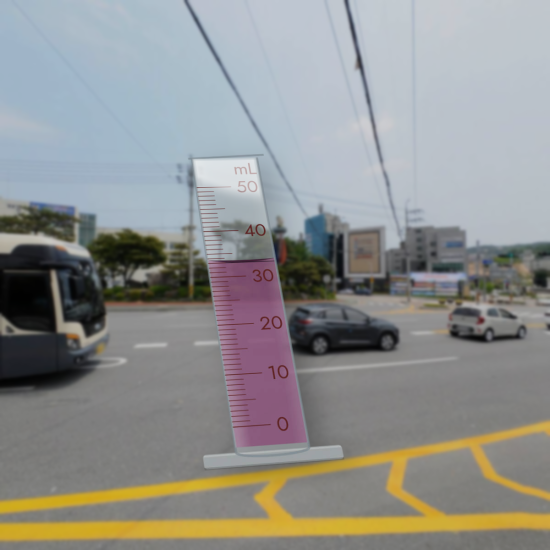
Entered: {"value": 33, "unit": "mL"}
